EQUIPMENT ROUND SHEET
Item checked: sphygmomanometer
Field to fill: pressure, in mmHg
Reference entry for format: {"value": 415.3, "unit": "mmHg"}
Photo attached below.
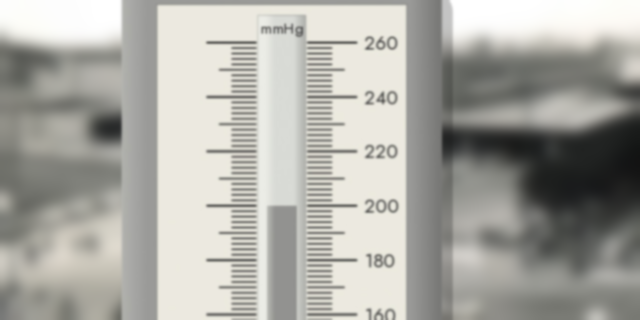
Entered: {"value": 200, "unit": "mmHg"}
